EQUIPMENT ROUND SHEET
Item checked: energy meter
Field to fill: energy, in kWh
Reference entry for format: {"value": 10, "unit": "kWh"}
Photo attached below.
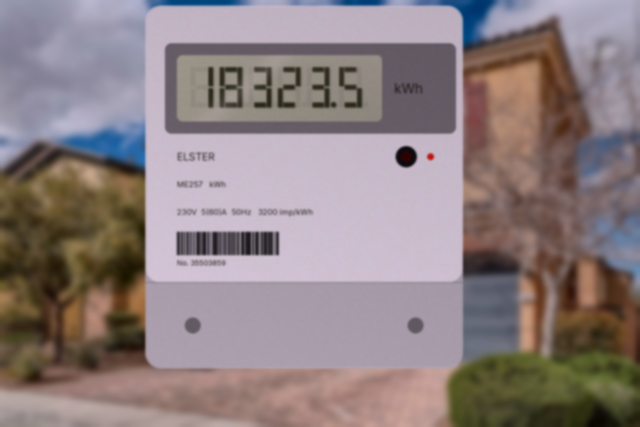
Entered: {"value": 18323.5, "unit": "kWh"}
